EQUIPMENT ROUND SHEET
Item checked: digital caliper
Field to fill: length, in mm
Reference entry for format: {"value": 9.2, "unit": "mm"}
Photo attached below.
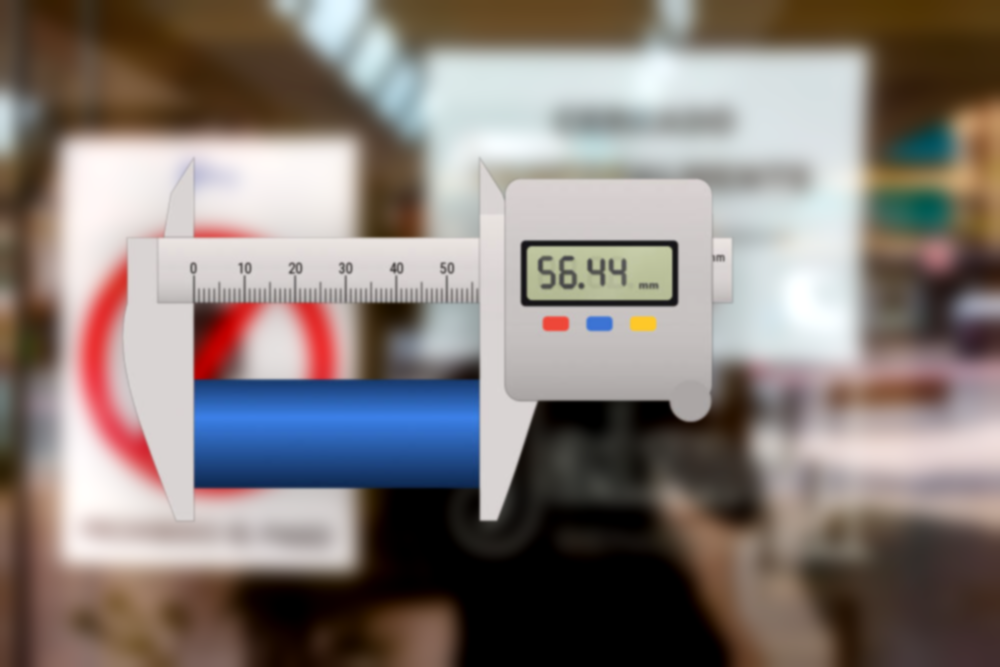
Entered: {"value": 56.44, "unit": "mm"}
